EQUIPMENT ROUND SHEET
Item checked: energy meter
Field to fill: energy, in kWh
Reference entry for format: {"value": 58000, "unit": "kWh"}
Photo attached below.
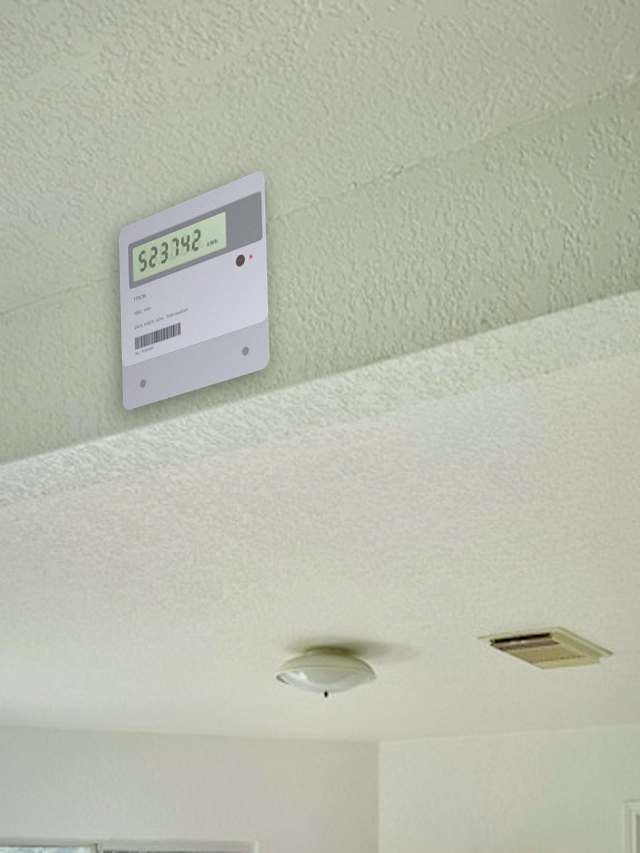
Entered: {"value": 523742, "unit": "kWh"}
